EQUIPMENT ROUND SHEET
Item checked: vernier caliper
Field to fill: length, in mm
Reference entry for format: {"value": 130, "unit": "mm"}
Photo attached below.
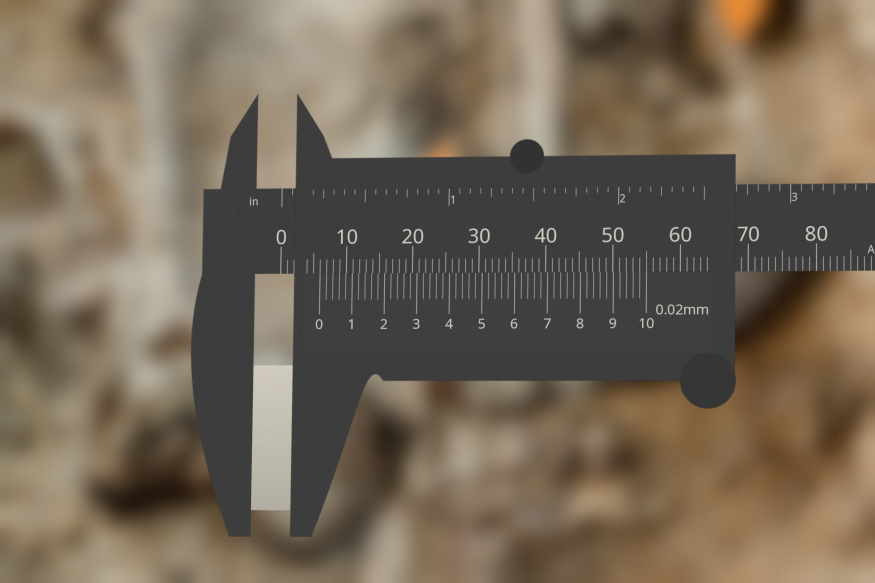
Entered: {"value": 6.0, "unit": "mm"}
